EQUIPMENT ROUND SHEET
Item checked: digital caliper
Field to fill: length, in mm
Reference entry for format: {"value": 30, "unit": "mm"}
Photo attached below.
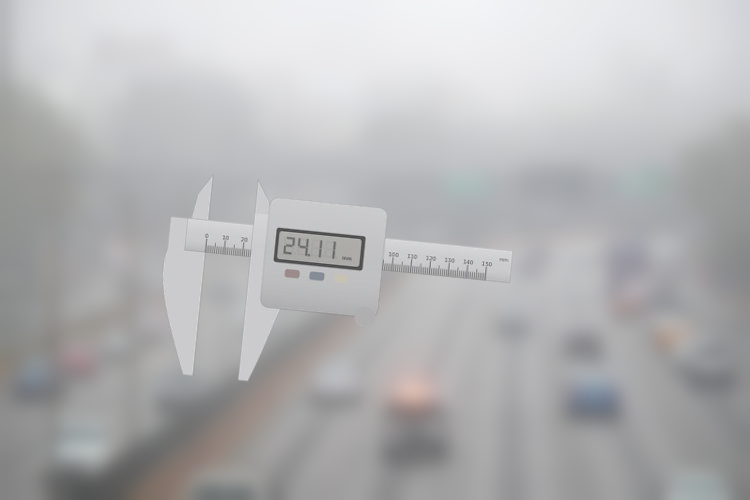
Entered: {"value": 24.11, "unit": "mm"}
